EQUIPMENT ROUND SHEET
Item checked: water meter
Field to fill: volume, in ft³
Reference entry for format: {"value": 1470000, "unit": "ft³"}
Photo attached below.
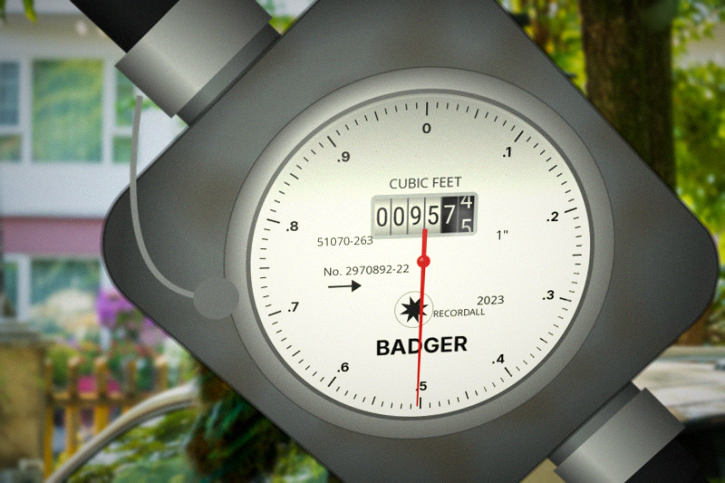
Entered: {"value": 9574.50, "unit": "ft³"}
